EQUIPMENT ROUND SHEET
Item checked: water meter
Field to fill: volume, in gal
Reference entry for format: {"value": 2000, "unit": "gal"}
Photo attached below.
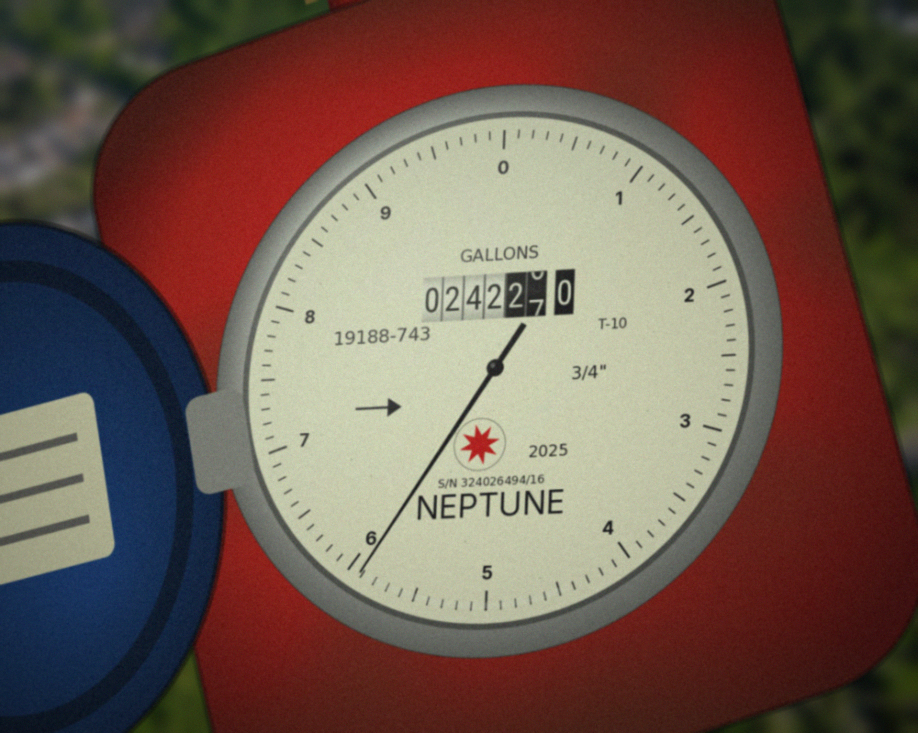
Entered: {"value": 242265.9, "unit": "gal"}
